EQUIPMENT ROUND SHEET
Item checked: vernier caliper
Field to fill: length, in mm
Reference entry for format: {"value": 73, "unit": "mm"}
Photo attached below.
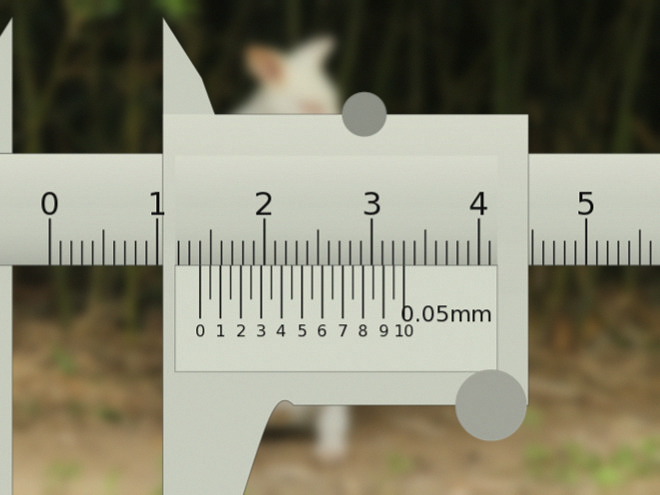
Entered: {"value": 14.0, "unit": "mm"}
